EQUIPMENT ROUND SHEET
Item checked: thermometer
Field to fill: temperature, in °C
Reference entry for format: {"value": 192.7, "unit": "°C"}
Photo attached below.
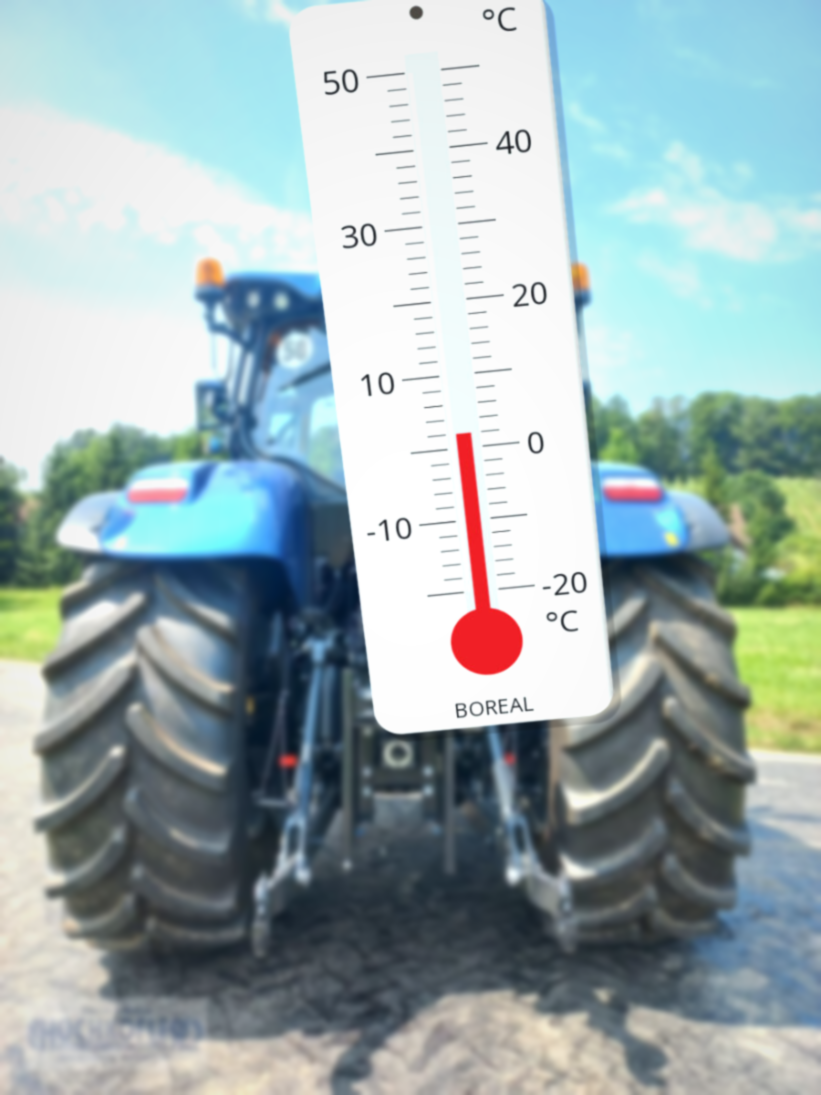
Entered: {"value": 2, "unit": "°C"}
